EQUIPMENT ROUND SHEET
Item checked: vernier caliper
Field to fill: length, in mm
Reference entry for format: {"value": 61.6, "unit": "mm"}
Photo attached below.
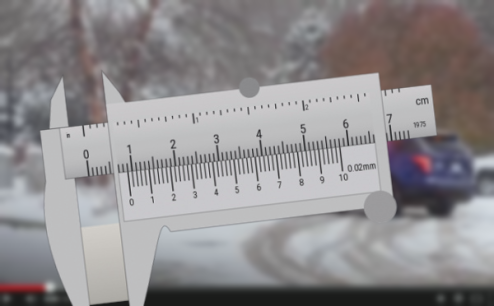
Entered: {"value": 9.0, "unit": "mm"}
